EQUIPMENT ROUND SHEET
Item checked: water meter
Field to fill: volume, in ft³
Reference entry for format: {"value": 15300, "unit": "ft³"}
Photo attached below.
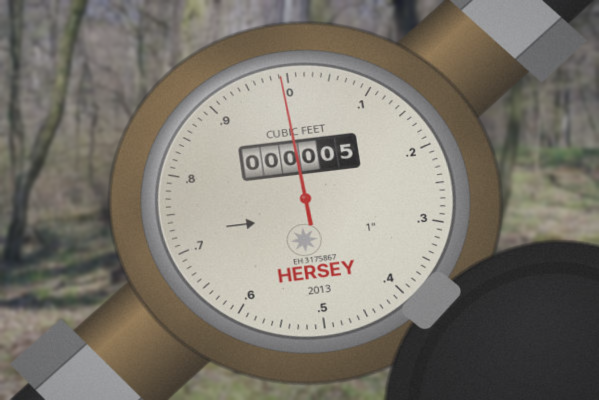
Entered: {"value": 4.99, "unit": "ft³"}
